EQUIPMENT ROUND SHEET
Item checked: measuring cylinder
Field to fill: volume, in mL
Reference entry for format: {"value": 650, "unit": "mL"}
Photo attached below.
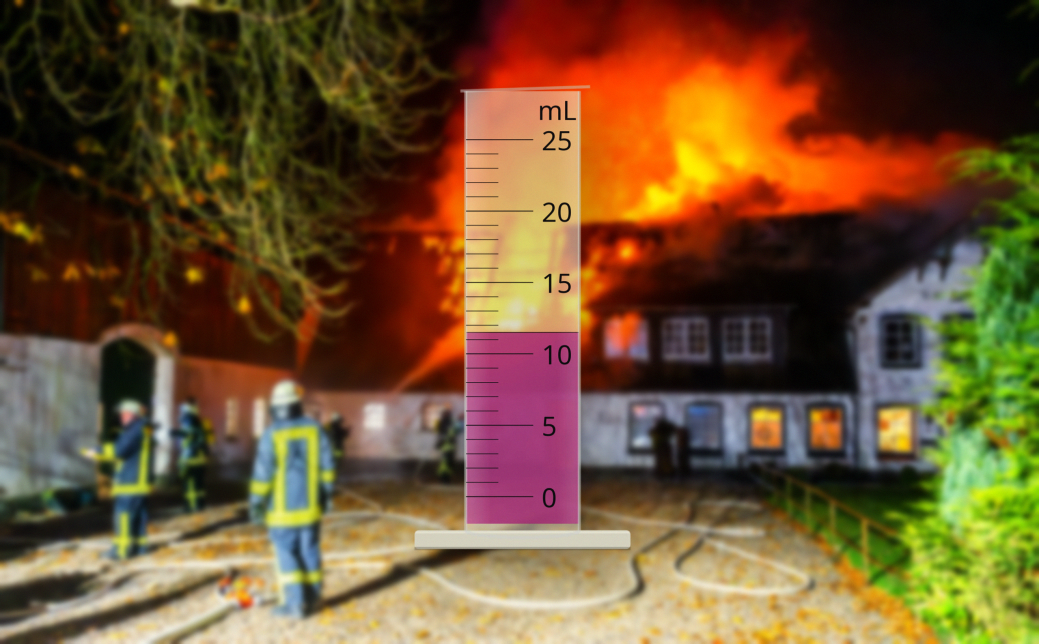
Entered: {"value": 11.5, "unit": "mL"}
